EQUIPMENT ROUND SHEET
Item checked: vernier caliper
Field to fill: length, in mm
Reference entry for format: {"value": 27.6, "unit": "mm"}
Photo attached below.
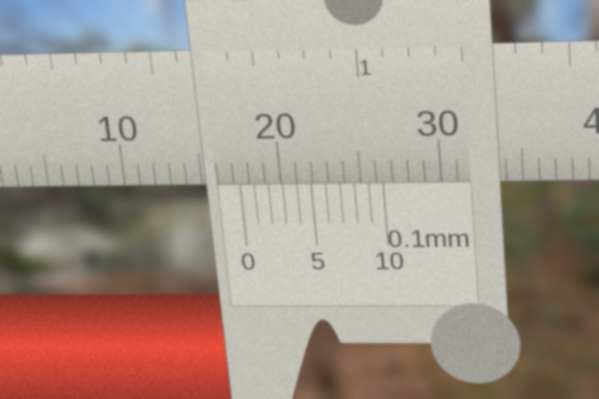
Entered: {"value": 17.4, "unit": "mm"}
